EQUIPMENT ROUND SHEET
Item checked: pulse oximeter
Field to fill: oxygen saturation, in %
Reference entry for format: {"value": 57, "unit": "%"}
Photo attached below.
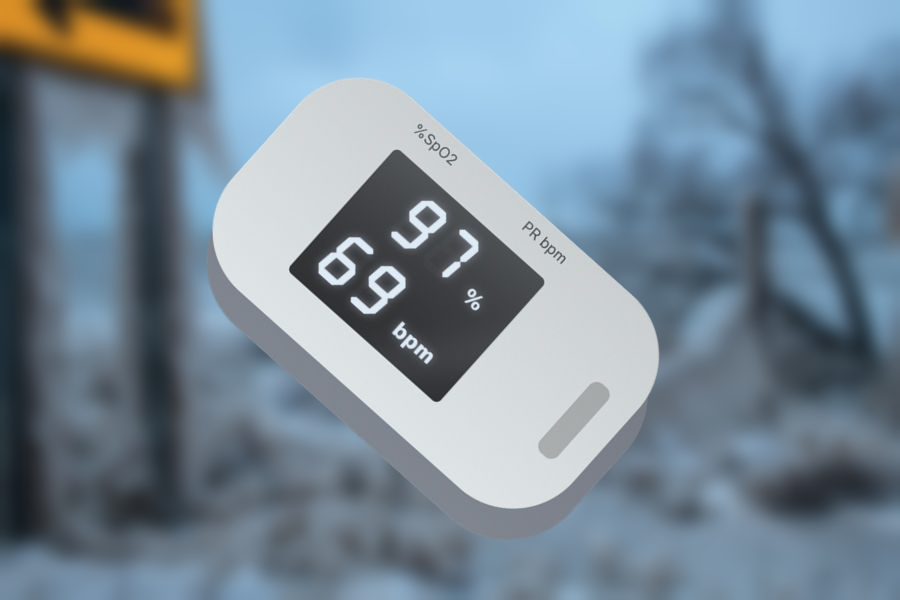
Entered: {"value": 97, "unit": "%"}
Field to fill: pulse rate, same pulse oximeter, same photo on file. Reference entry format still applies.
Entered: {"value": 69, "unit": "bpm"}
